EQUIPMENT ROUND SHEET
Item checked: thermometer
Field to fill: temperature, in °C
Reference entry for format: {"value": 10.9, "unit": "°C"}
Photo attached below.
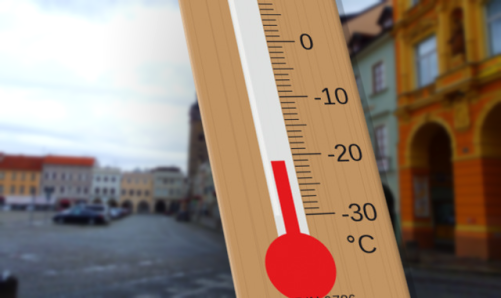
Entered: {"value": -21, "unit": "°C"}
